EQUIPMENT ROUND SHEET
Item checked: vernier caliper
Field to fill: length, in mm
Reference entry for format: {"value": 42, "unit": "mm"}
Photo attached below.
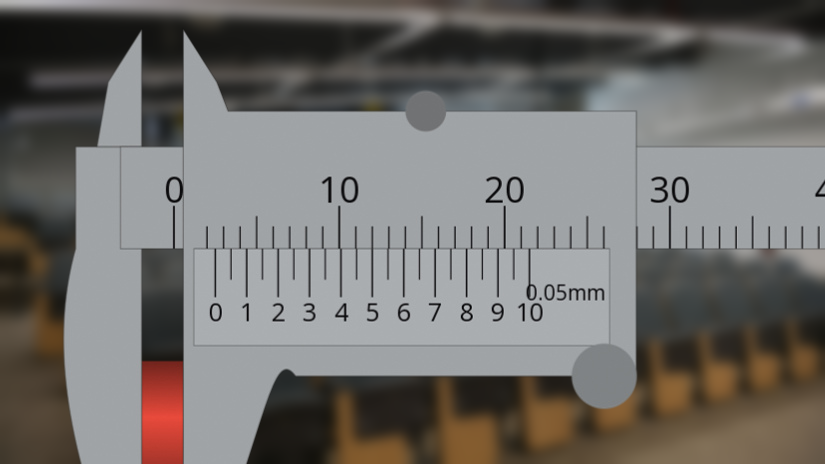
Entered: {"value": 2.5, "unit": "mm"}
